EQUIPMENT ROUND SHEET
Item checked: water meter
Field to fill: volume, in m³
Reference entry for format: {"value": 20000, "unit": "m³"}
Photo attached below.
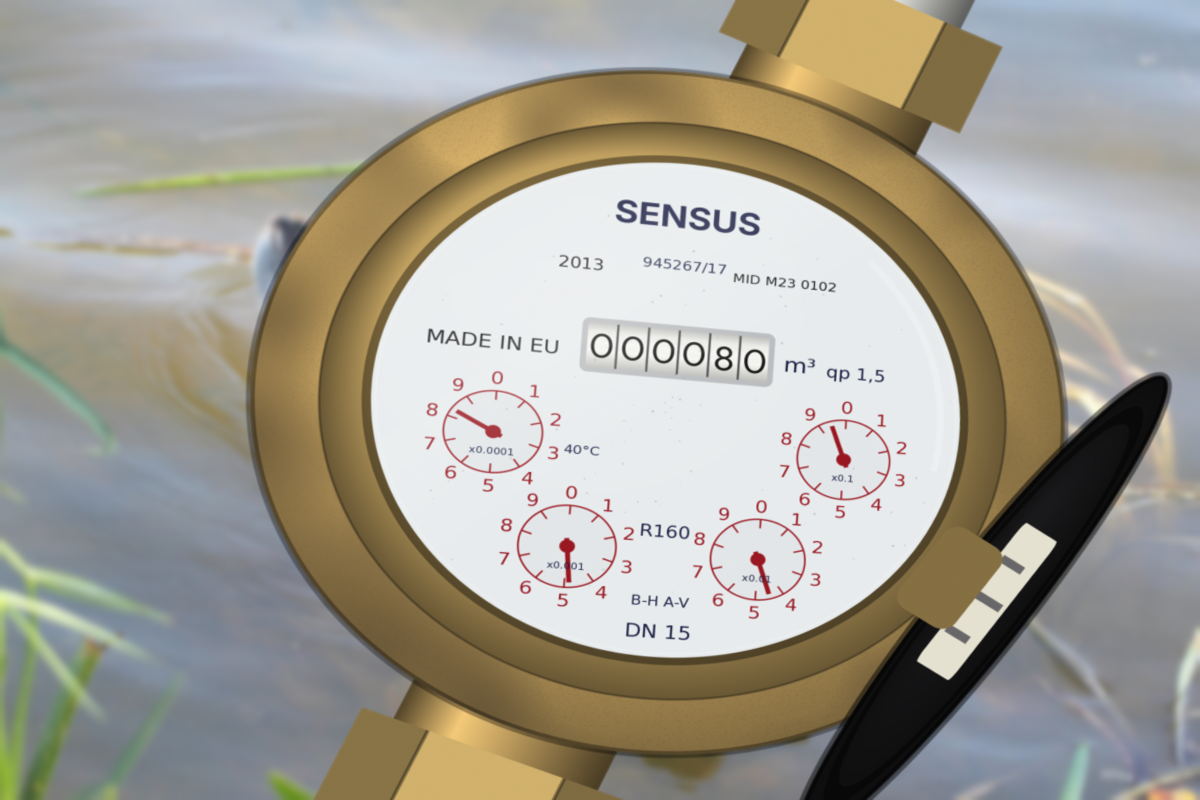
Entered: {"value": 79.9448, "unit": "m³"}
